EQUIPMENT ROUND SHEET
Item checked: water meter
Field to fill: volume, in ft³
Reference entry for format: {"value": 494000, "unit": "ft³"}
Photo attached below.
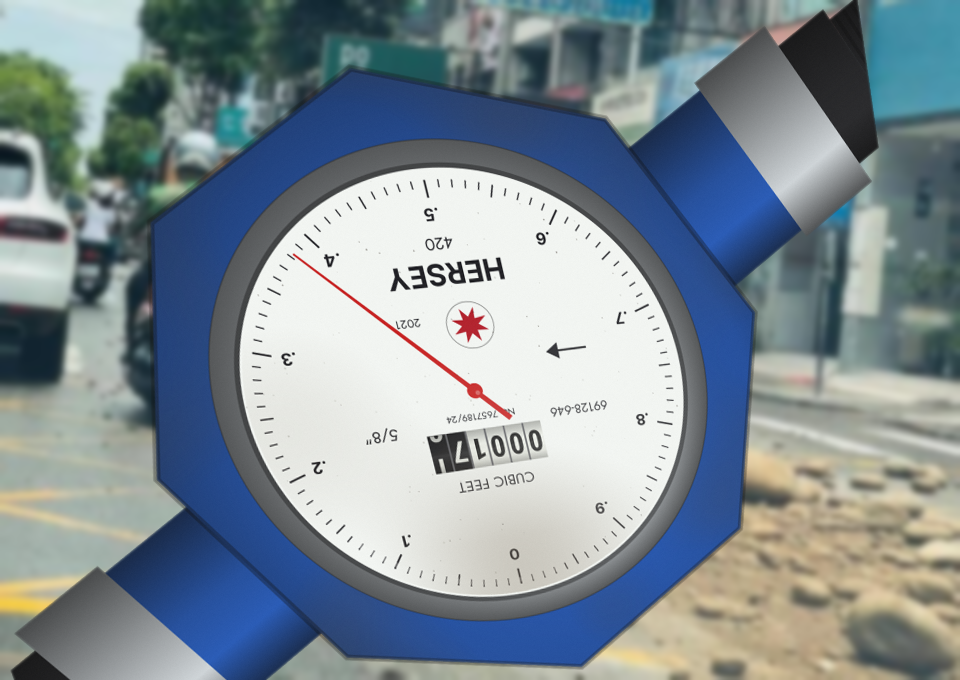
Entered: {"value": 171.38, "unit": "ft³"}
